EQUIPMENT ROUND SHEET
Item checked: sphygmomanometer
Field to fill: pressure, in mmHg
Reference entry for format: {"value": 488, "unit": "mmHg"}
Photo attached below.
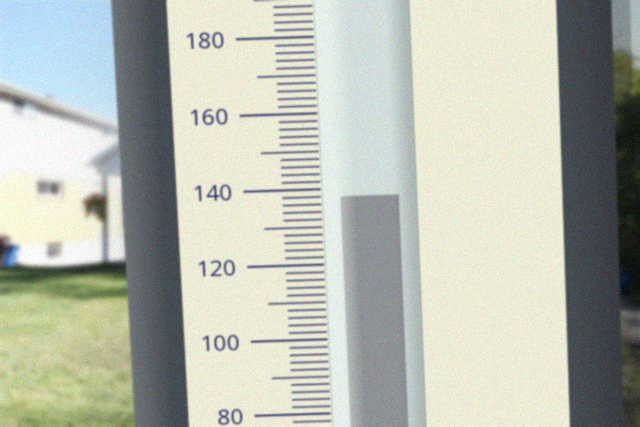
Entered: {"value": 138, "unit": "mmHg"}
